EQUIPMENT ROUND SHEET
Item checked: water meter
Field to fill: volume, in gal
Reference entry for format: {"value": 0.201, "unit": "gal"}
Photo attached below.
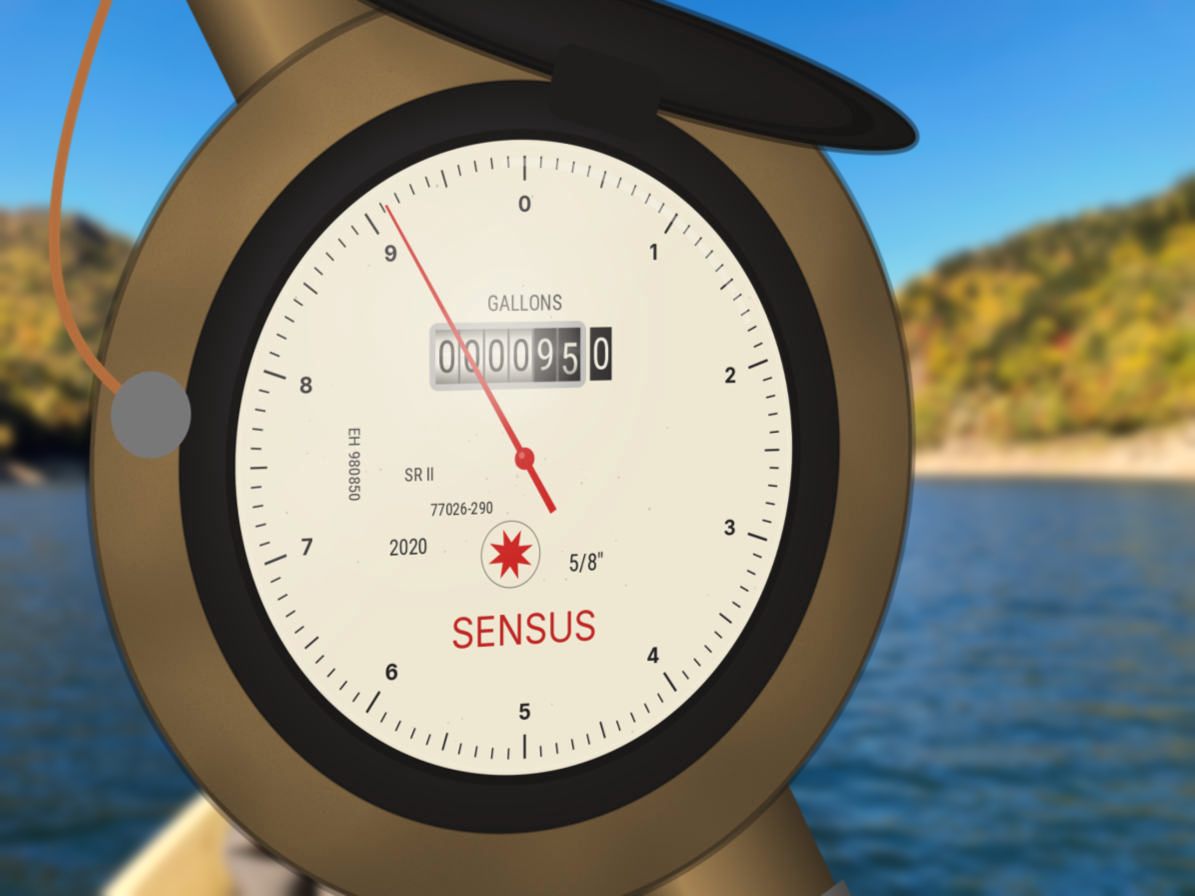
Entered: {"value": 949.1, "unit": "gal"}
